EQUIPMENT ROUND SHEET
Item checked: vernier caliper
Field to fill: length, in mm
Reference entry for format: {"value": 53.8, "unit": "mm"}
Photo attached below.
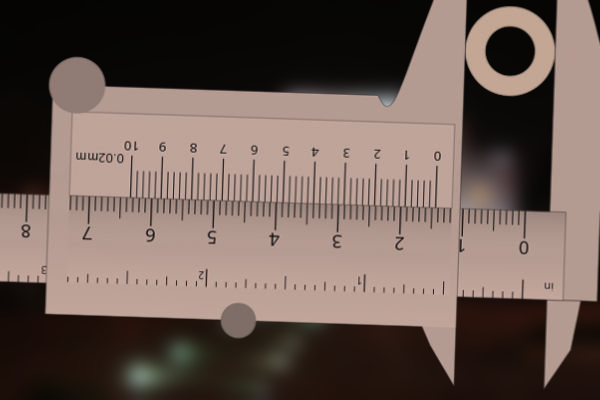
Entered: {"value": 14.4, "unit": "mm"}
